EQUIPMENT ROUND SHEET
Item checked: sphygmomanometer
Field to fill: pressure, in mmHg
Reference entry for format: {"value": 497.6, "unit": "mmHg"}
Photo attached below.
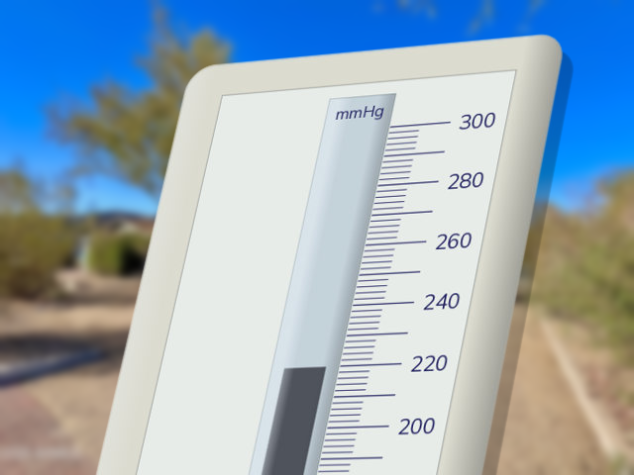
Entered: {"value": 220, "unit": "mmHg"}
